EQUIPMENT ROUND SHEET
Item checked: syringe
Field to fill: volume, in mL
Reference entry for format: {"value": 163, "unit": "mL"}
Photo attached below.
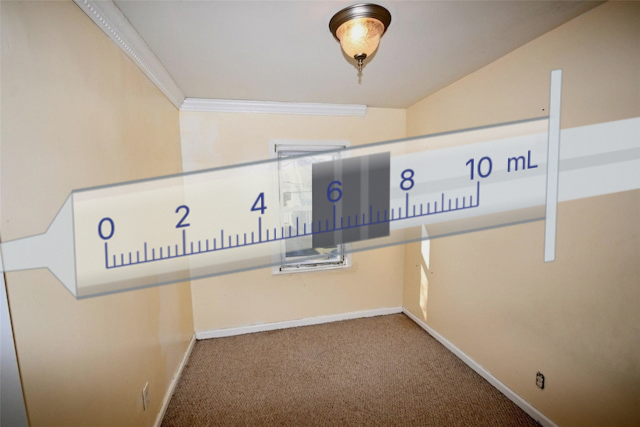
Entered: {"value": 5.4, "unit": "mL"}
